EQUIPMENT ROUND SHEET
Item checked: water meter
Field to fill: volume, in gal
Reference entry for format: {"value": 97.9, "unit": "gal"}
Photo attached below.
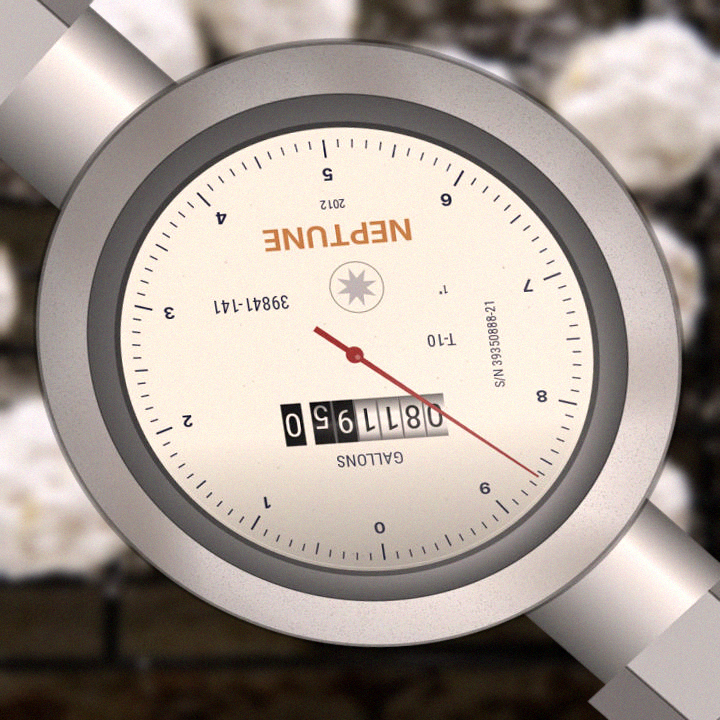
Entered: {"value": 811948.6, "unit": "gal"}
